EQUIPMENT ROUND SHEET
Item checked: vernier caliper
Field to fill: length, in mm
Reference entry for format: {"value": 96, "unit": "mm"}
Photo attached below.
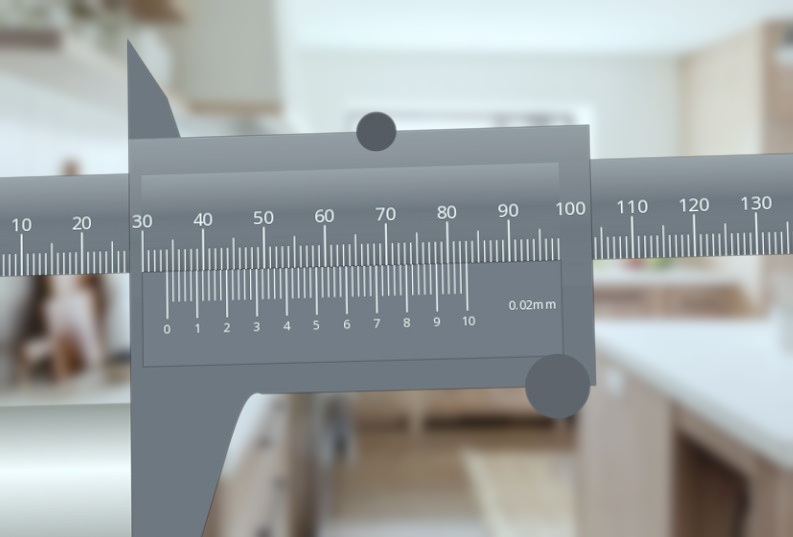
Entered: {"value": 34.0, "unit": "mm"}
